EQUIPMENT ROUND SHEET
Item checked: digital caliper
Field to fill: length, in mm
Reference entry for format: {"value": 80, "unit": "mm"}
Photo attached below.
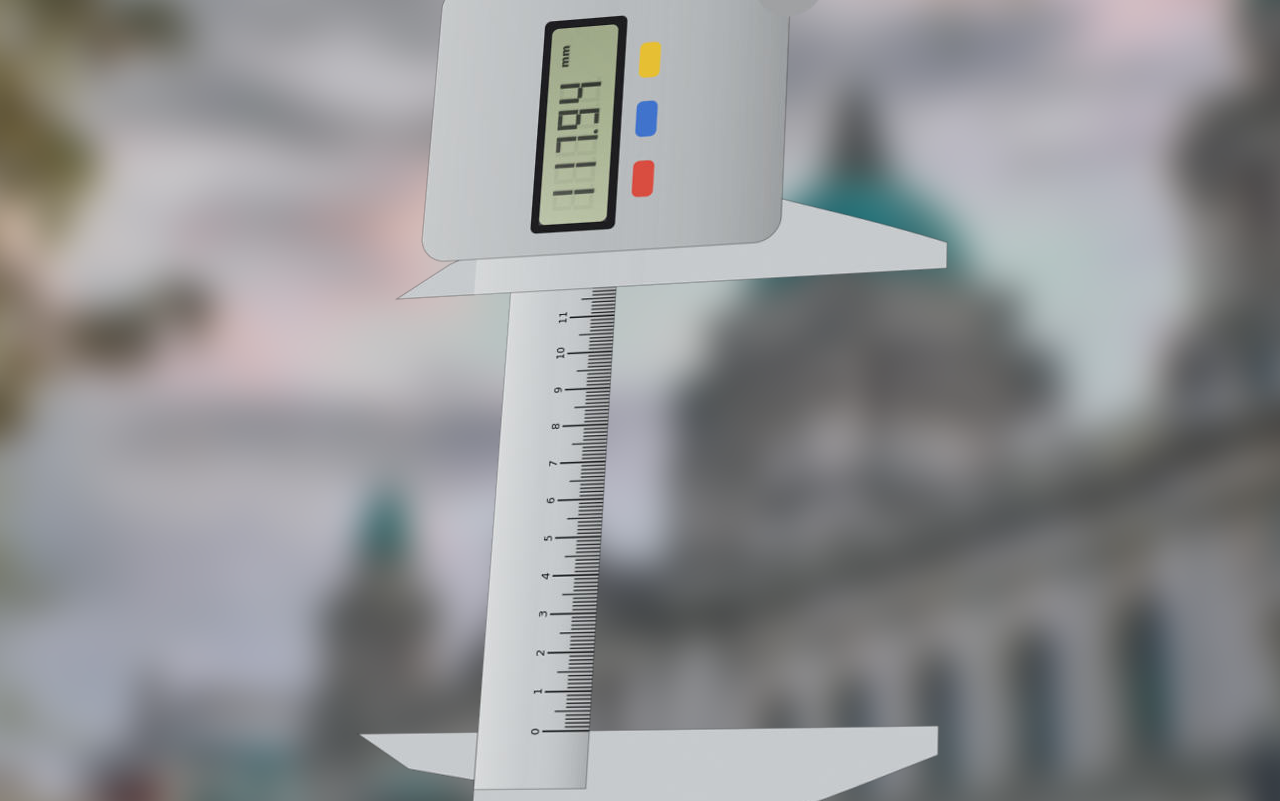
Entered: {"value": 117.94, "unit": "mm"}
